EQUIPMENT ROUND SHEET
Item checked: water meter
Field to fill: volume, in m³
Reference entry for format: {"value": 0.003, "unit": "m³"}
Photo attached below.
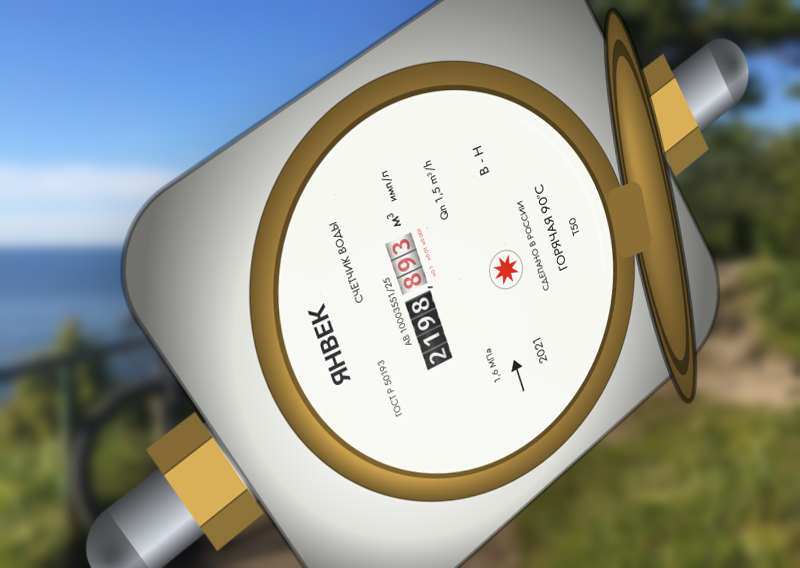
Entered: {"value": 2198.893, "unit": "m³"}
